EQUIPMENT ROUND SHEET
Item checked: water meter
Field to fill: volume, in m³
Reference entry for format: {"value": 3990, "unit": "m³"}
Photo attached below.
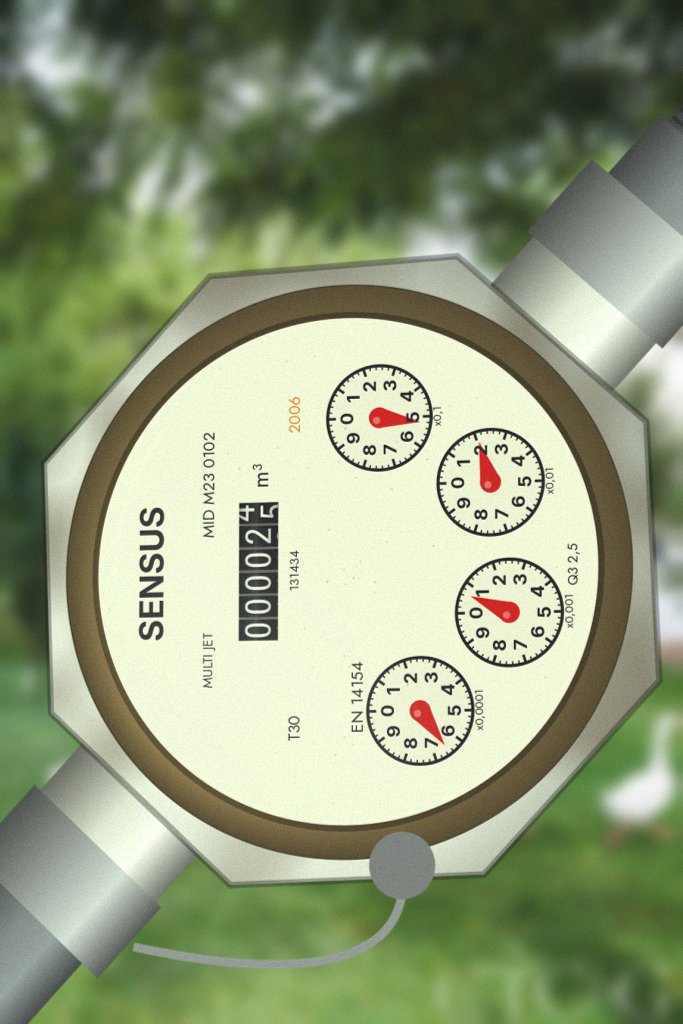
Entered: {"value": 24.5206, "unit": "m³"}
